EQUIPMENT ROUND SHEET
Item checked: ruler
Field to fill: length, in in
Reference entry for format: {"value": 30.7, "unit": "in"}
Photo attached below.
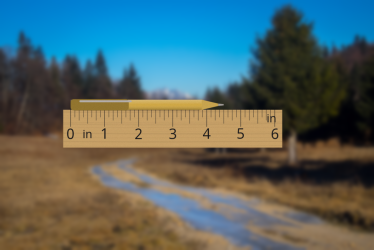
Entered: {"value": 4.5, "unit": "in"}
